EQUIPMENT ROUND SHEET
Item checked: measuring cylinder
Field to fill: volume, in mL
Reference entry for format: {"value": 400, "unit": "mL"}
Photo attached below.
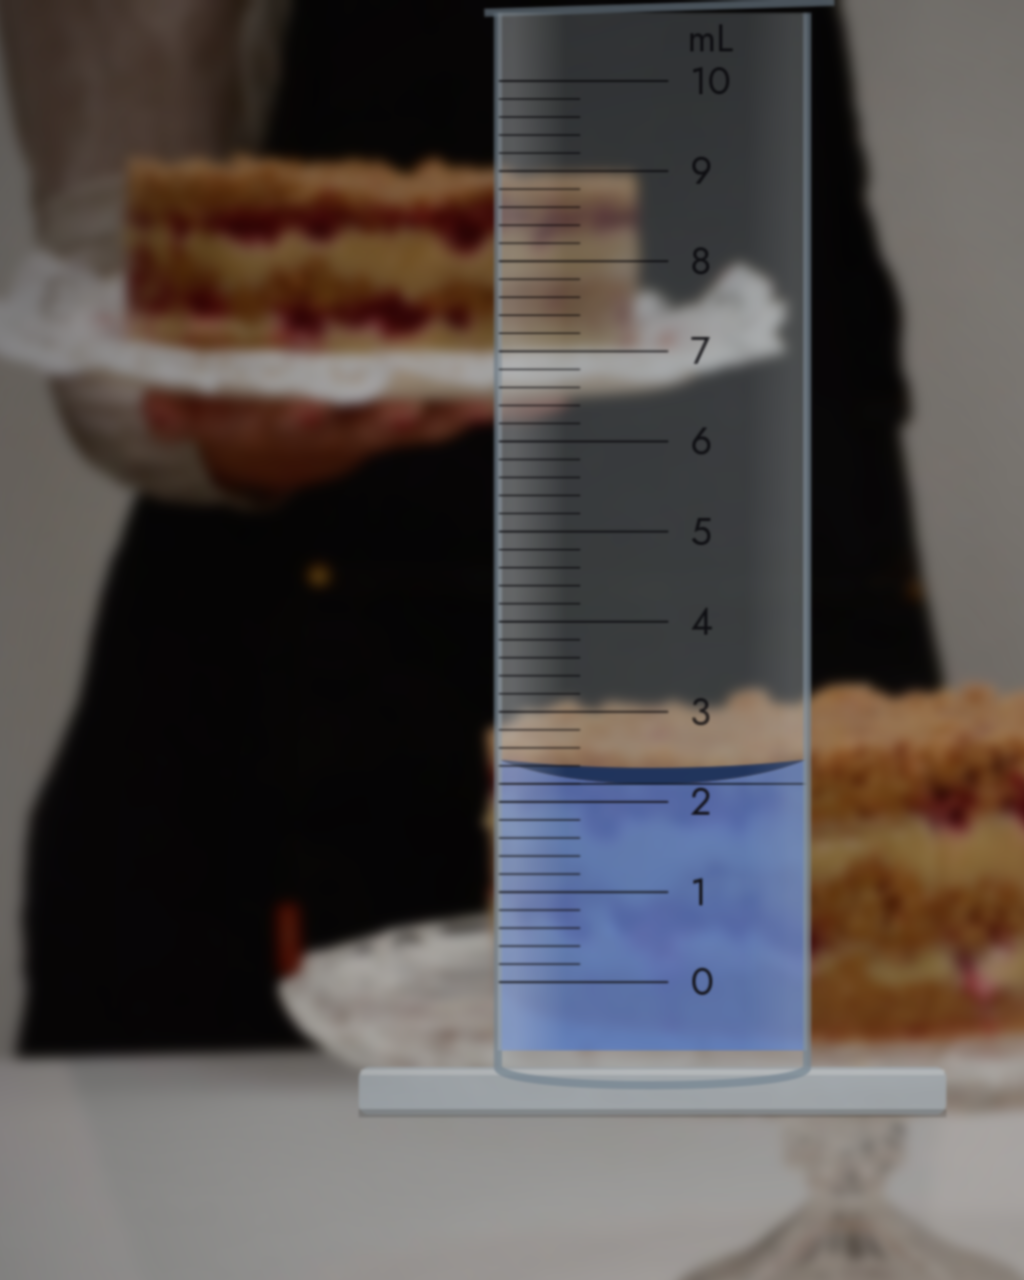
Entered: {"value": 2.2, "unit": "mL"}
